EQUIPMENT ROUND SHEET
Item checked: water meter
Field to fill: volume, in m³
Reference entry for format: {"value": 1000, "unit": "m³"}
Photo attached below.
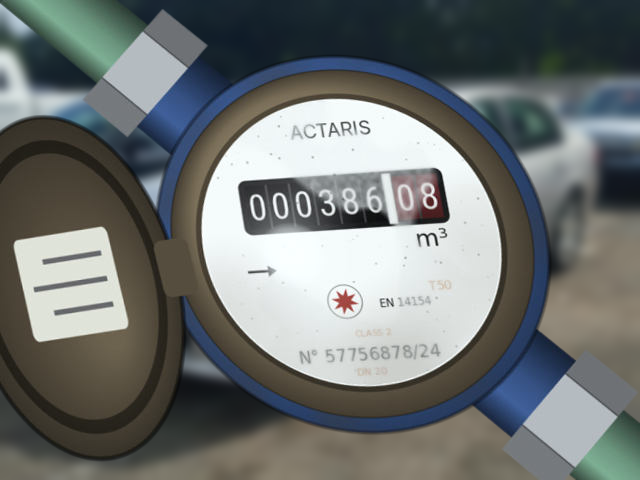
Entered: {"value": 386.08, "unit": "m³"}
